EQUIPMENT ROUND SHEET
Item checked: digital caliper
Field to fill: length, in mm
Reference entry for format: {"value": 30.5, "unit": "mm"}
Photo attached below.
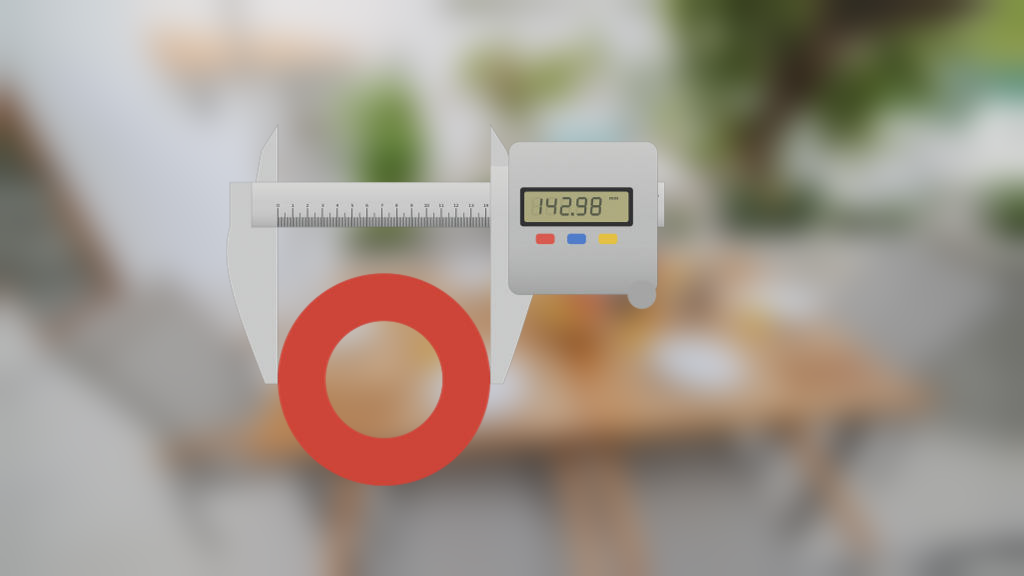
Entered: {"value": 142.98, "unit": "mm"}
